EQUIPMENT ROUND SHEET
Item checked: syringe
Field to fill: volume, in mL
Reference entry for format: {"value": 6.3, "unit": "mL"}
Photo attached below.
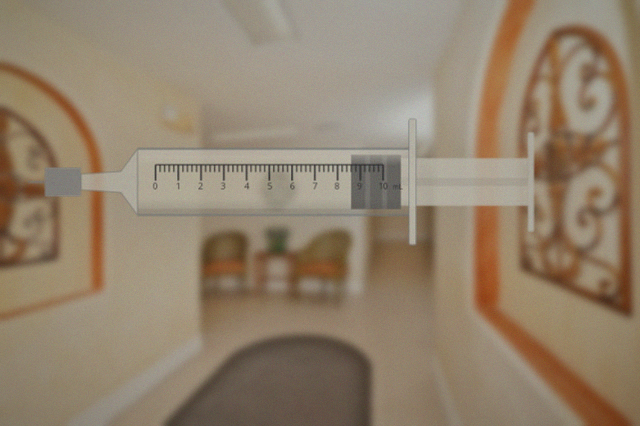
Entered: {"value": 8.6, "unit": "mL"}
